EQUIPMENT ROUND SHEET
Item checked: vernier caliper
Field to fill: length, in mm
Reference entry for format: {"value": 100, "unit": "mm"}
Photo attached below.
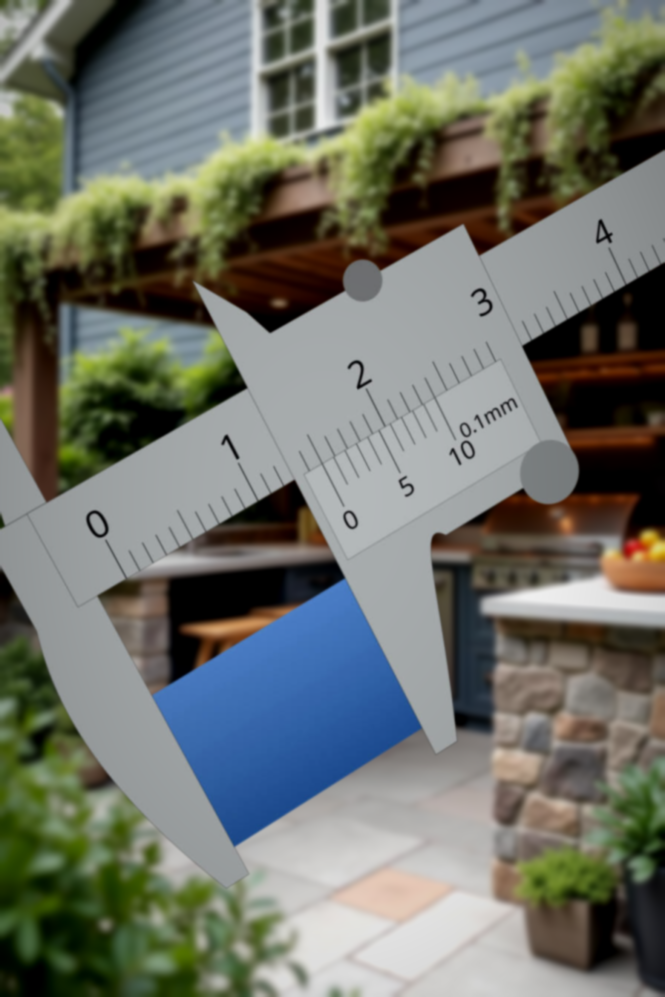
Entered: {"value": 15.0, "unit": "mm"}
